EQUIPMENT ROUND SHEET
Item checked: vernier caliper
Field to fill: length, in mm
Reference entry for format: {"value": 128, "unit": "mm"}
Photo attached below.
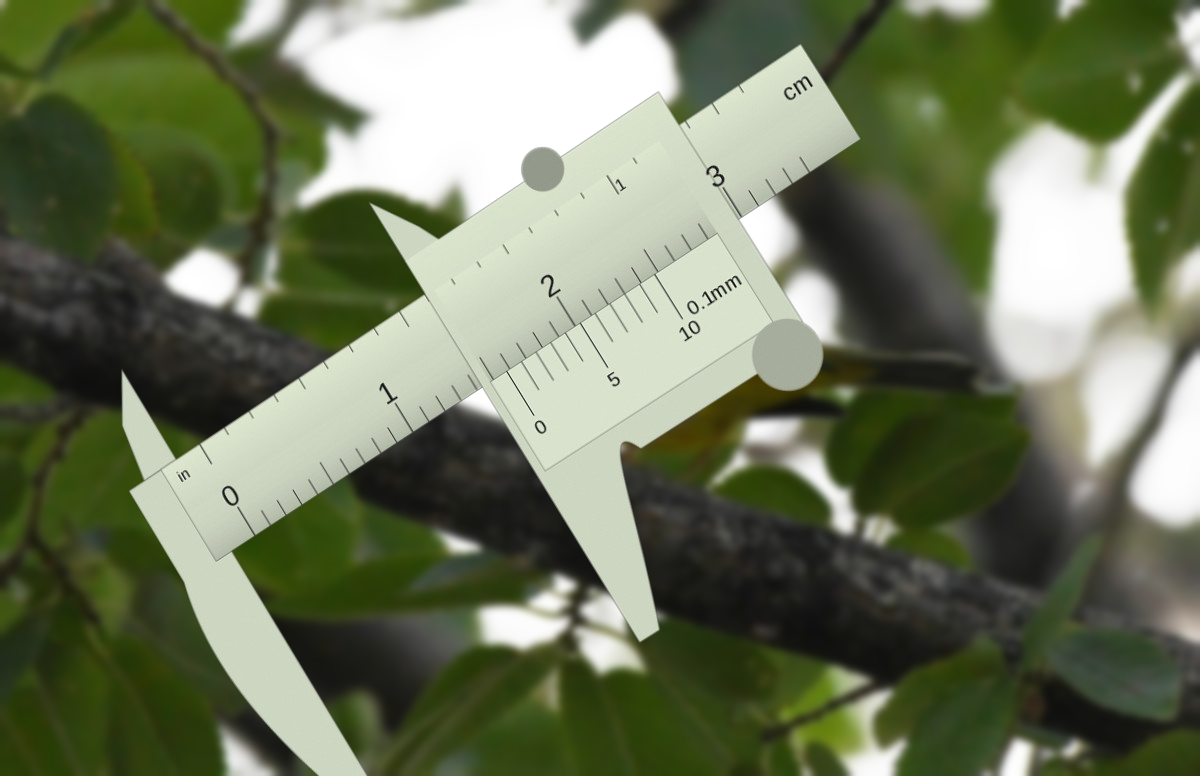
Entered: {"value": 15.8, "unit": "mm"}
